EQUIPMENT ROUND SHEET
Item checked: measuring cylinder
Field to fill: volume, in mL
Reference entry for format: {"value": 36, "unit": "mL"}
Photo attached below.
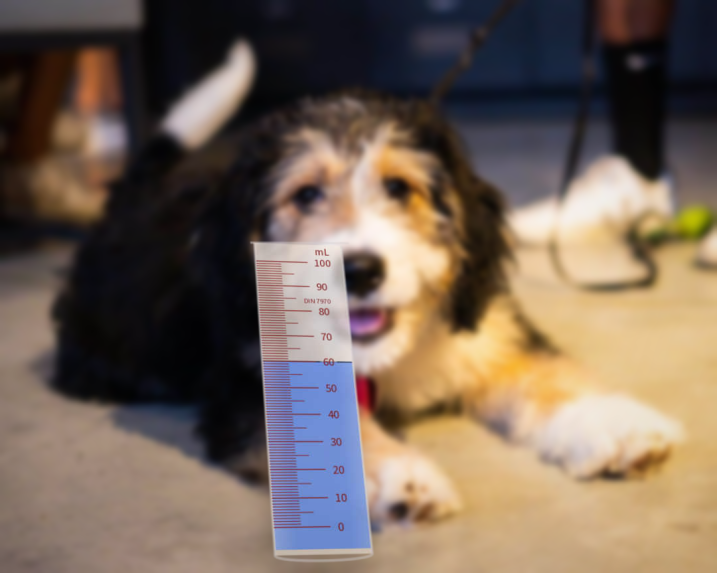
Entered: {"value": 60, "unit": "mL"}
